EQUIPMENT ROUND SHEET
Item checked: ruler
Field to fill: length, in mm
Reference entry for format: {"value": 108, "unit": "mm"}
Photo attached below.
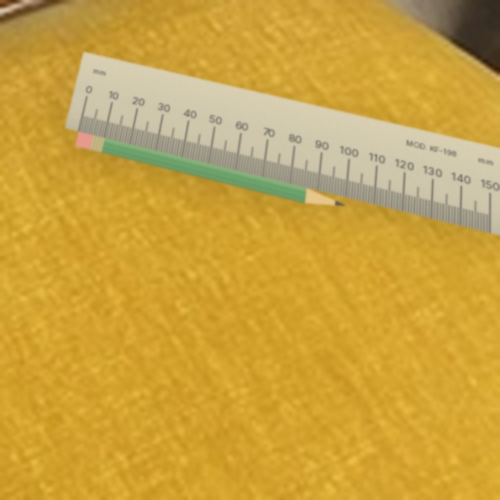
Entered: {"value": 100, "unit": "mm"}
